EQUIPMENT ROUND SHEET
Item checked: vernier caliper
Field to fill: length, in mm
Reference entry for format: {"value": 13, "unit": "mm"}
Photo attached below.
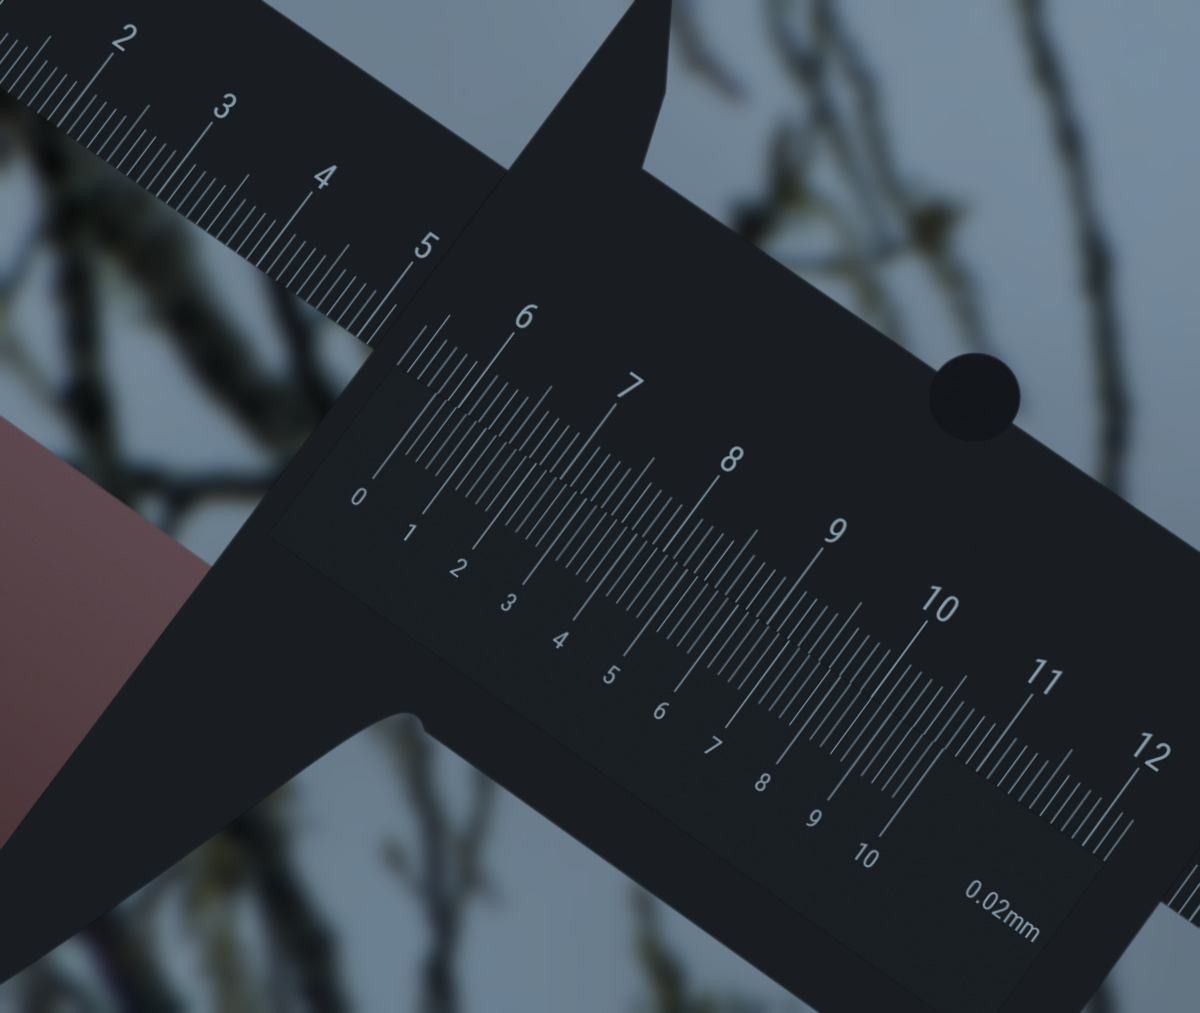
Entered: {"value": 57.9, "unit": "mm"}
